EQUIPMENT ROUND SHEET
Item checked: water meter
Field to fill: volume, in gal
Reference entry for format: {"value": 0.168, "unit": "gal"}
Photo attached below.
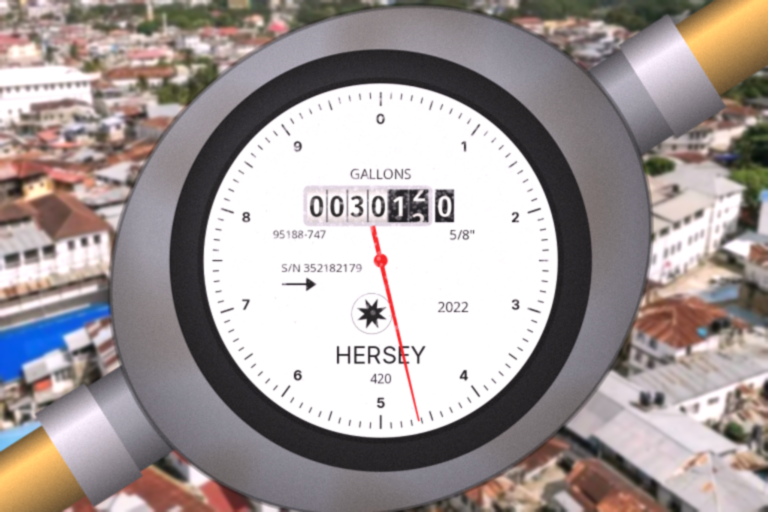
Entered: {"value": 30124.6, "unit": "gal"}
